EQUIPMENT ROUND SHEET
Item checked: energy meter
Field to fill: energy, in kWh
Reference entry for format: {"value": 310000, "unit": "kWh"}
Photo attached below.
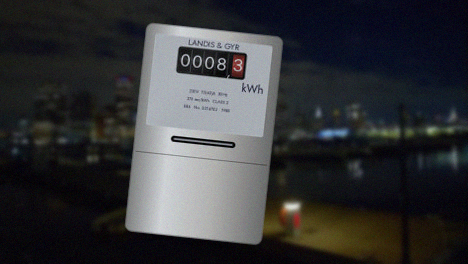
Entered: {"value": 8.3, "unit": "kWh"}
